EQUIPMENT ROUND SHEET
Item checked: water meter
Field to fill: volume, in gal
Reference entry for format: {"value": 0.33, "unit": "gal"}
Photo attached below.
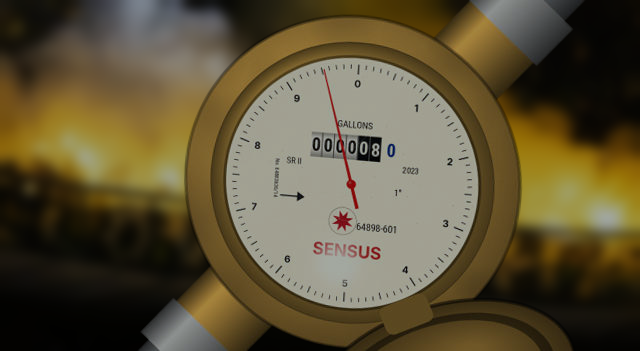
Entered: {"value": 79.5, "unit": "gal"}
